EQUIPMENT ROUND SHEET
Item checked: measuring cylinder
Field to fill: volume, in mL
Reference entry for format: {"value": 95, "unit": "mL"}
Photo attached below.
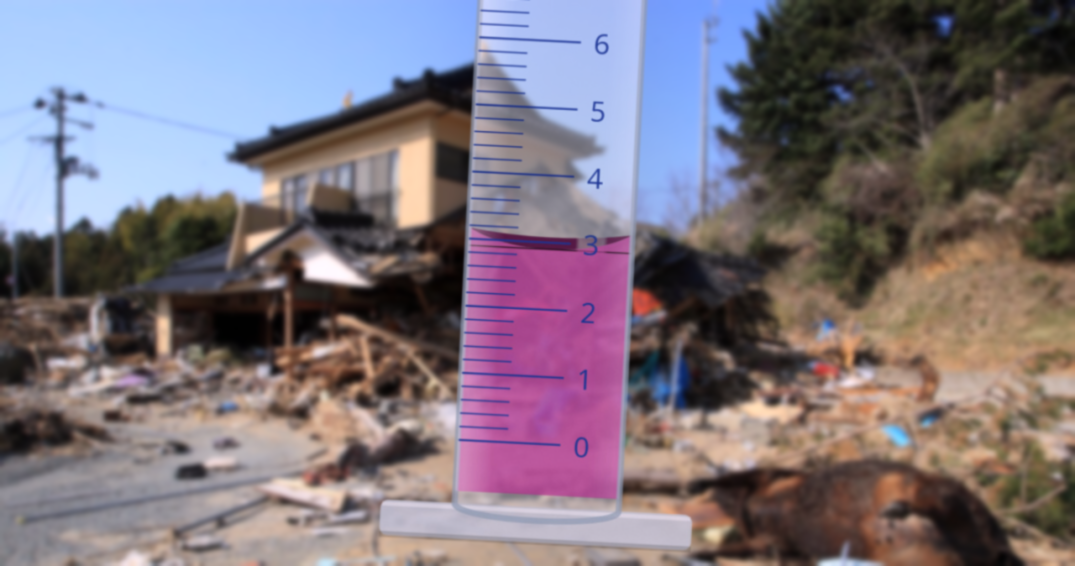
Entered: {"value": 2.9, "unit": "mL"}
